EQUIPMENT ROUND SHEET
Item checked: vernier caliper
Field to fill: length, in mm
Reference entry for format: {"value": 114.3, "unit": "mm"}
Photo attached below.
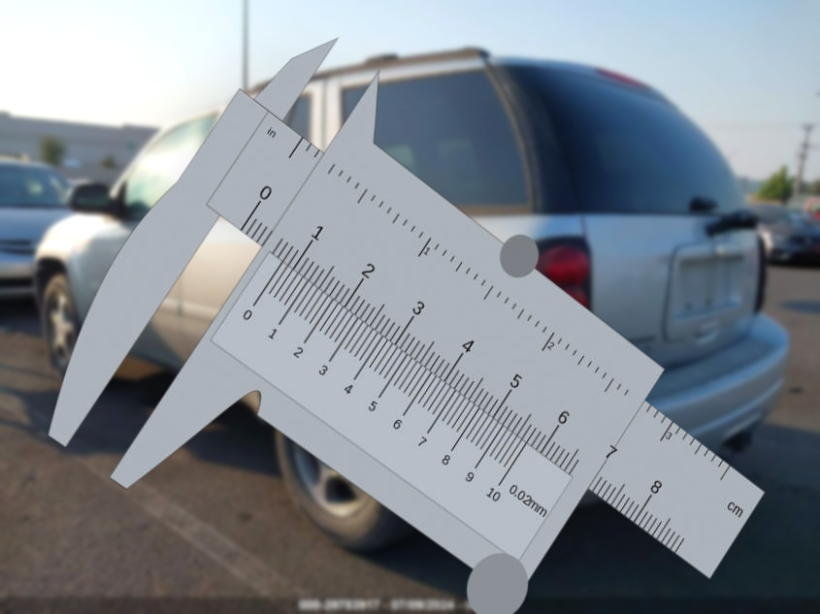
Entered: {"value": 8.0, "unit": "mm"}
